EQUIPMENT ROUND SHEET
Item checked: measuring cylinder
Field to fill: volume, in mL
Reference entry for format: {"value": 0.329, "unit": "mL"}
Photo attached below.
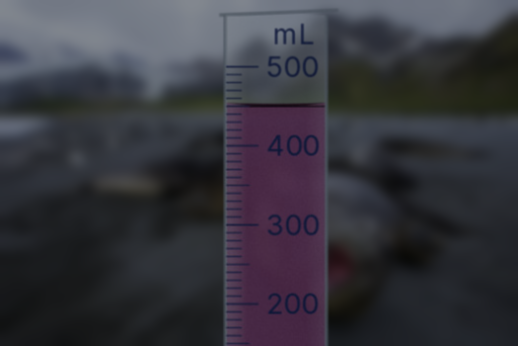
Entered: {"value": 450, "unit": "mL"}
